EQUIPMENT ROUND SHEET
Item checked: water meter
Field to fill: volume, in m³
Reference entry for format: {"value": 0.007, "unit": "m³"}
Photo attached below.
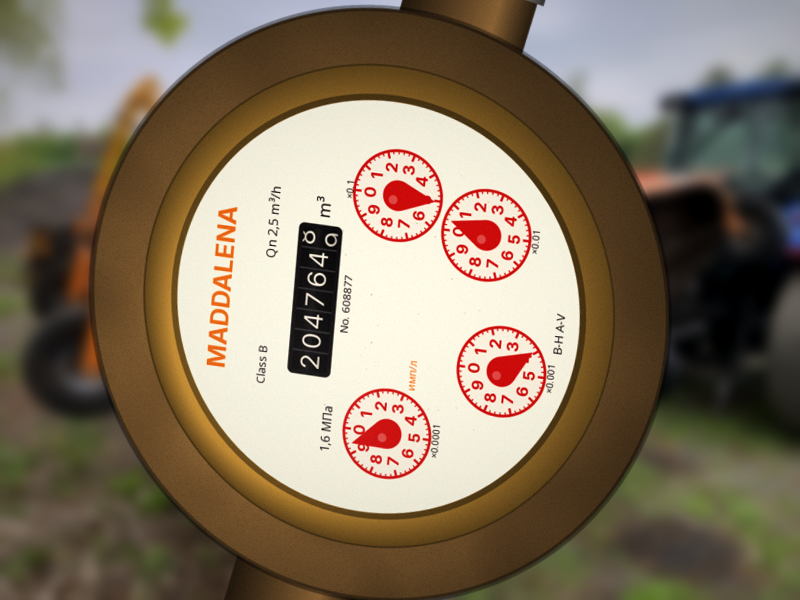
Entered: {"value": 2047648.5039, "unit": "m³"}
